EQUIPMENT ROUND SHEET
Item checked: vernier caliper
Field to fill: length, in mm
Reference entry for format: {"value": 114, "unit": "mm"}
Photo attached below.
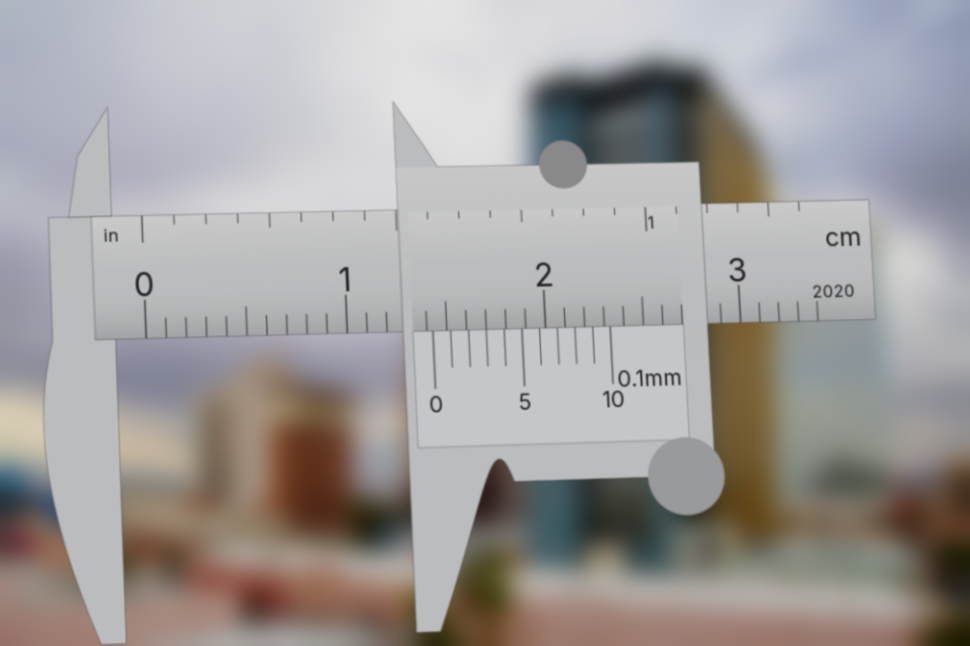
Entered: {"value": 14.3, "unit": "mm"}
